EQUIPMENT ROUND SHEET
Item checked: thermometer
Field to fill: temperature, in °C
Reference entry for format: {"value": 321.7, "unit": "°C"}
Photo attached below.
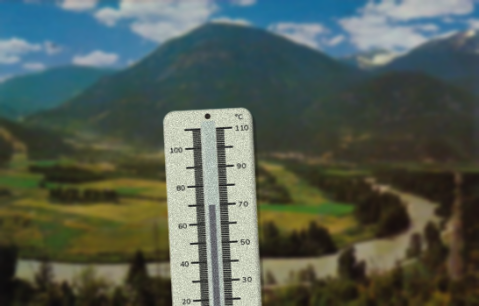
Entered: {"value": 70, "unit": "°C"}
